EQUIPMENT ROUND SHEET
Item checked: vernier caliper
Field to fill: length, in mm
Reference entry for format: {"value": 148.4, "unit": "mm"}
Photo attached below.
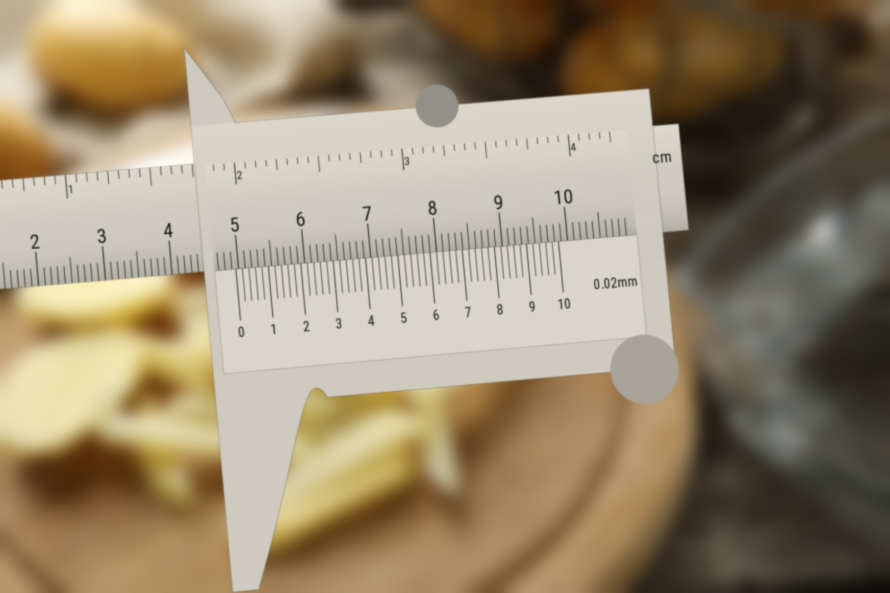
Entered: {"value": 49.6, "unit": "mm"}
